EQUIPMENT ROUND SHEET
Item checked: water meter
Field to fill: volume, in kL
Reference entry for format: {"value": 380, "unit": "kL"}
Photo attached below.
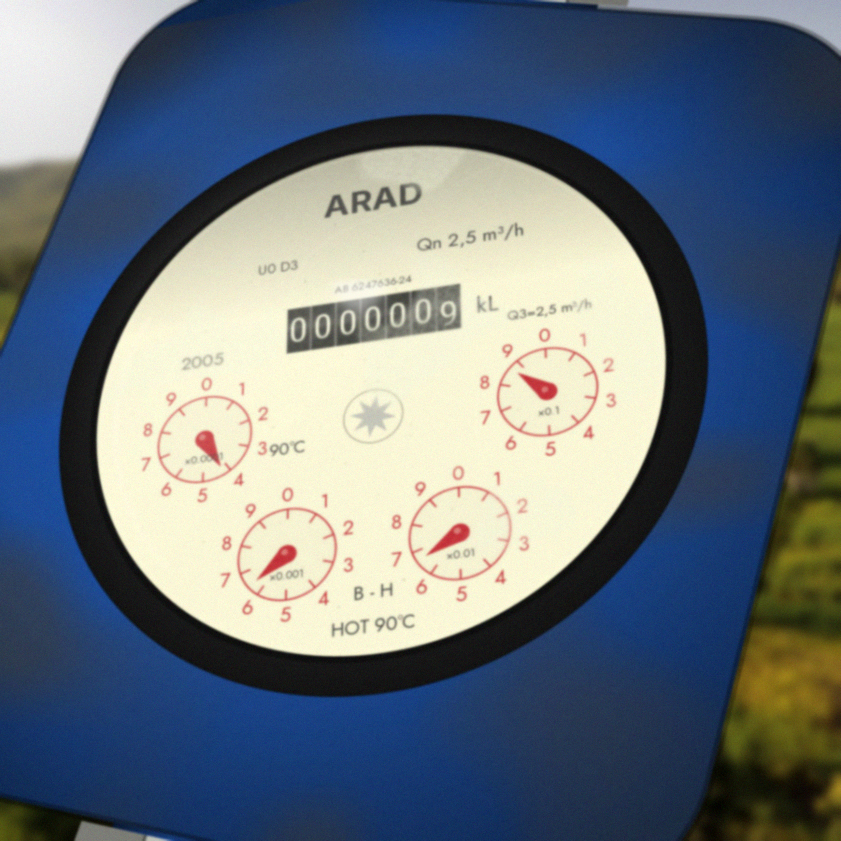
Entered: {"value": 8.8664, "unit": "kL"}
